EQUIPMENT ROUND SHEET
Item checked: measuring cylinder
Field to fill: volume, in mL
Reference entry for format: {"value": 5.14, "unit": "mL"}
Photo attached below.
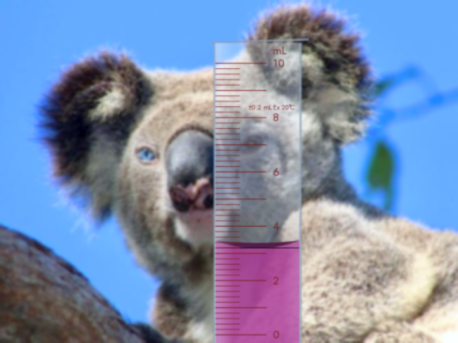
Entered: {"value": 3.2, "unit": "mL"}
